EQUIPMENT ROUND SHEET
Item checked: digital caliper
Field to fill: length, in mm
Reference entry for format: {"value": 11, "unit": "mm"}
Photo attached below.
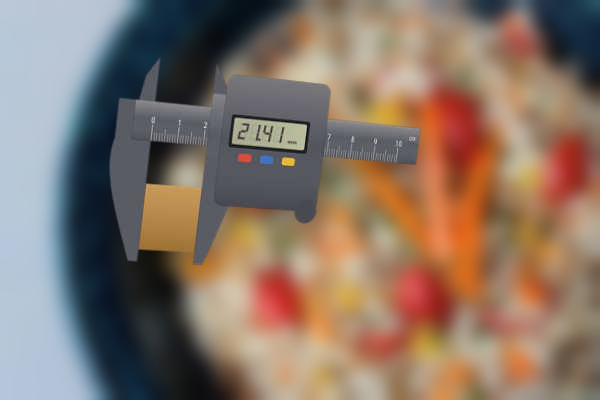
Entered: {"value": 21.41, "unit": "mm"}
